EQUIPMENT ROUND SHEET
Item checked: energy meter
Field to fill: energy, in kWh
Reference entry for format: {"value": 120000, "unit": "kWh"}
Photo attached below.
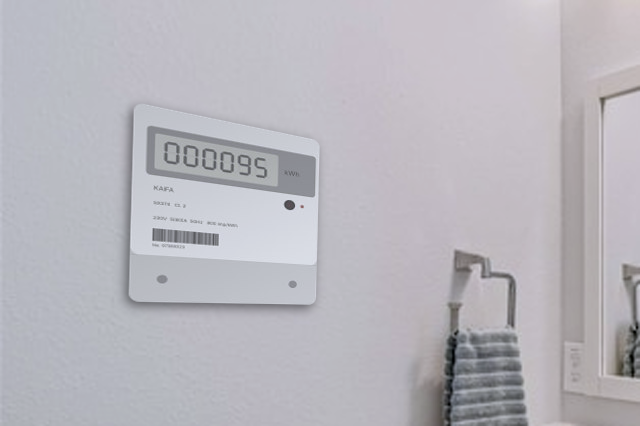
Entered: {"value": 95, "unit": "kWh"}
